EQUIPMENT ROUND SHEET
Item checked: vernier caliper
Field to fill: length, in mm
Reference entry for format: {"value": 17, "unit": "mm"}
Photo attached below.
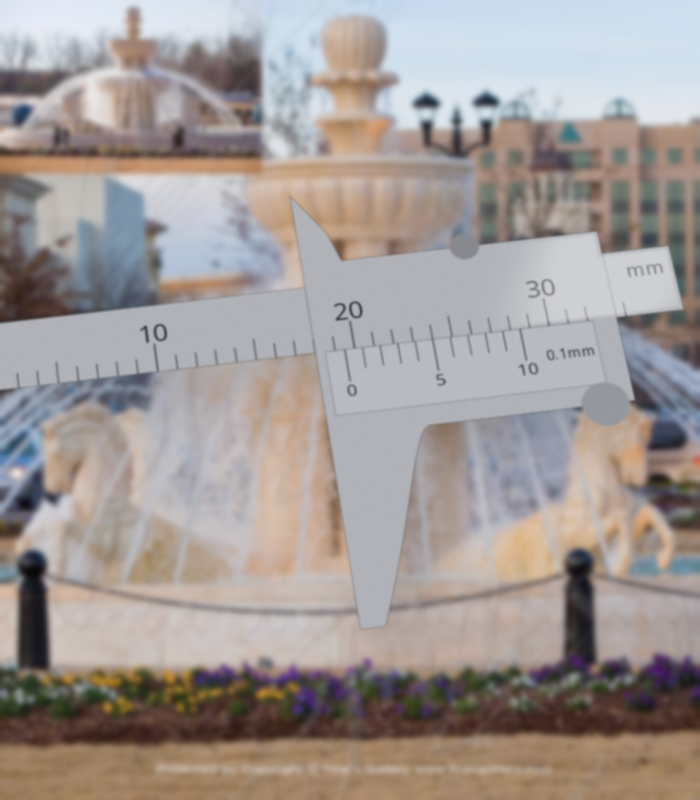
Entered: {"value": 19.5, "unit": "mm"}
